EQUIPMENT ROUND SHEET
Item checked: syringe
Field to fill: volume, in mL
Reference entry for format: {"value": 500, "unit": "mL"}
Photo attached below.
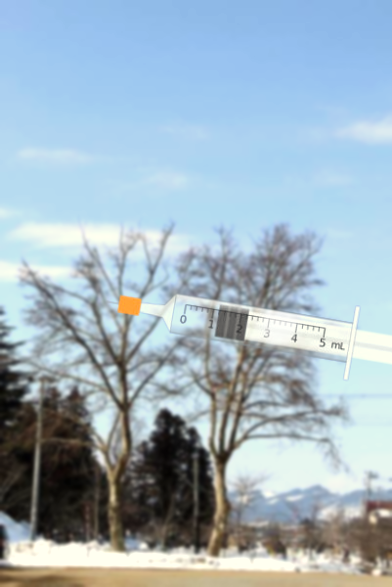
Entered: {"value": 1.2, "unit": "mL"}
